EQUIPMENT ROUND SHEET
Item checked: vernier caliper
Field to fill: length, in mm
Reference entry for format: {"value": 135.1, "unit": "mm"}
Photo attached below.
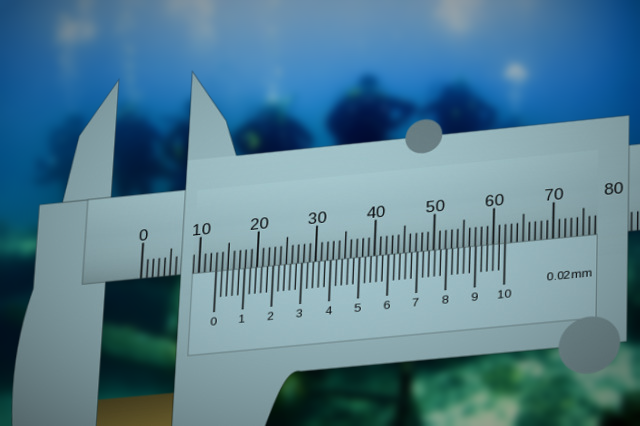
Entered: {"value": 13.0, "unit": "mm"}
